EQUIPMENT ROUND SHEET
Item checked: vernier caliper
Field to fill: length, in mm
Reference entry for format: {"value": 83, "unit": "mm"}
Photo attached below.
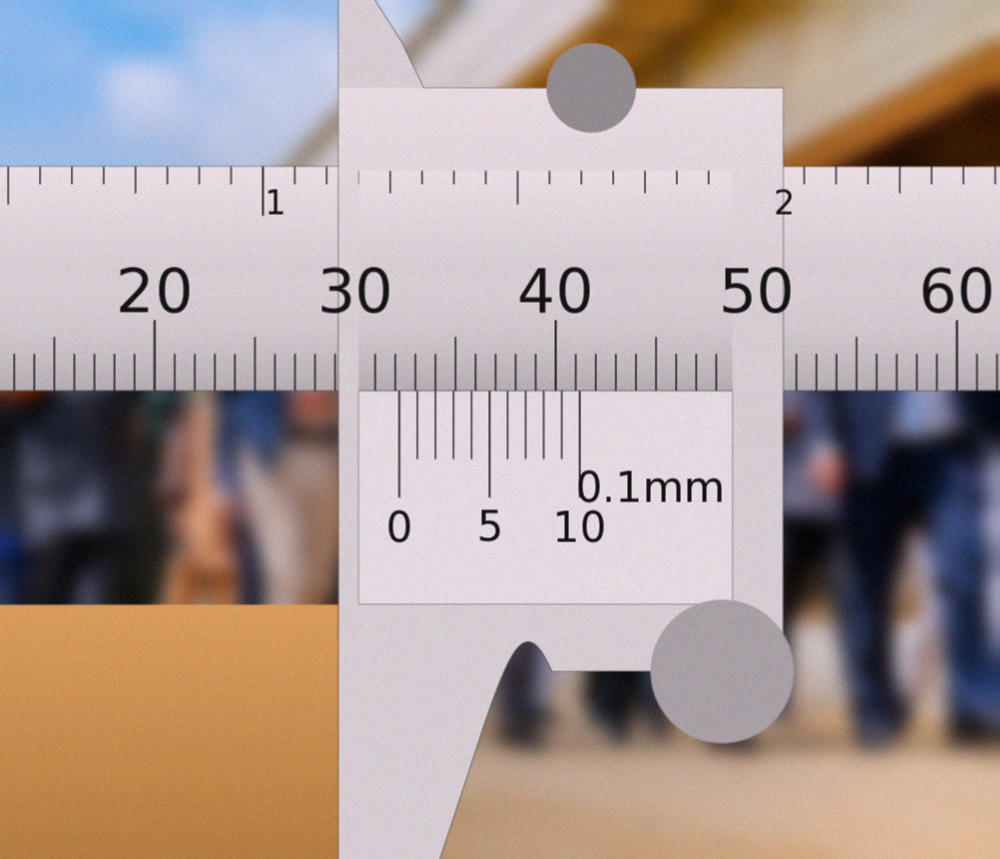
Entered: {"value": 32.2, "unit": "mm"}
